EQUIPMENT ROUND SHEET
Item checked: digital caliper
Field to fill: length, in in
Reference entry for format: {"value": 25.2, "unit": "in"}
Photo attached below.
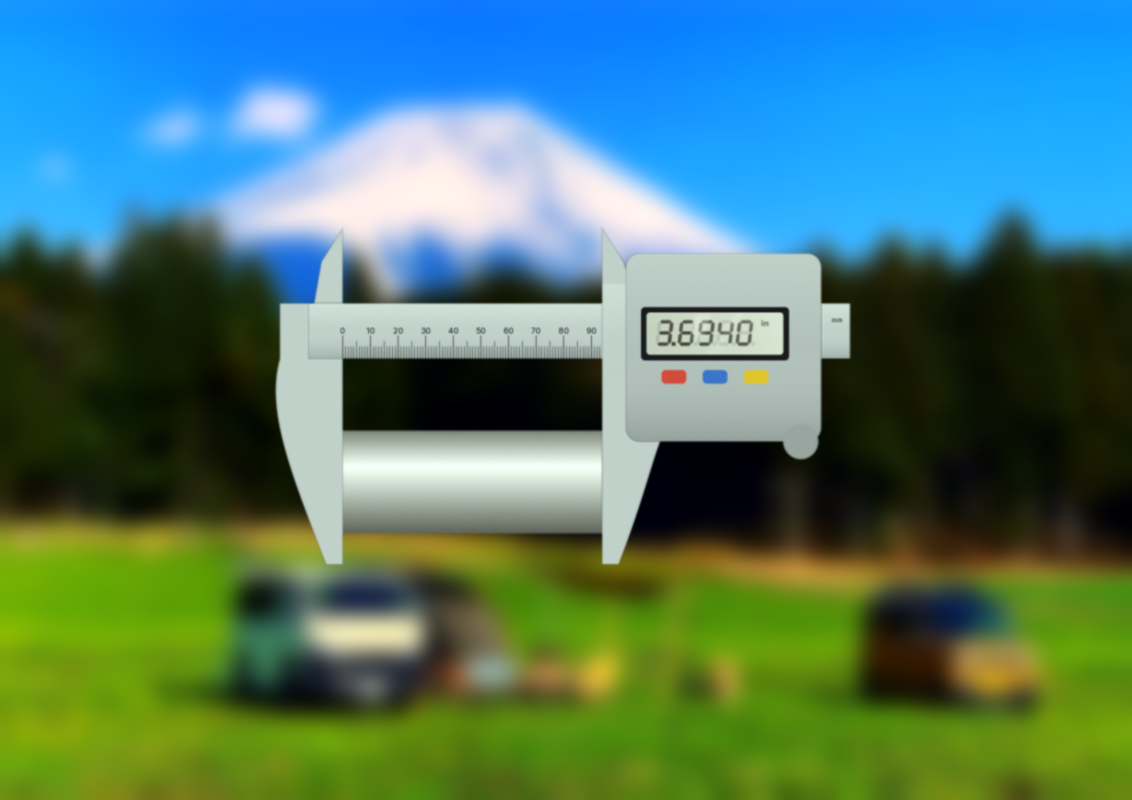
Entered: {"value": 3.6940, "unit": "in"}
